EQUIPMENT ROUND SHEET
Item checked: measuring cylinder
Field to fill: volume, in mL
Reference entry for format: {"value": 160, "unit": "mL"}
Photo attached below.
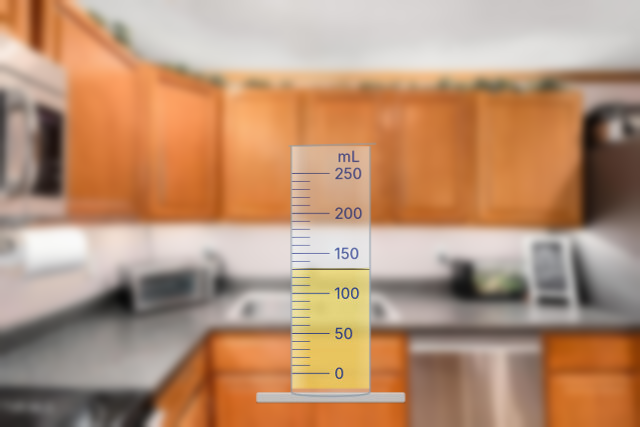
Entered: {"value": 130, "unit": "mL"}
